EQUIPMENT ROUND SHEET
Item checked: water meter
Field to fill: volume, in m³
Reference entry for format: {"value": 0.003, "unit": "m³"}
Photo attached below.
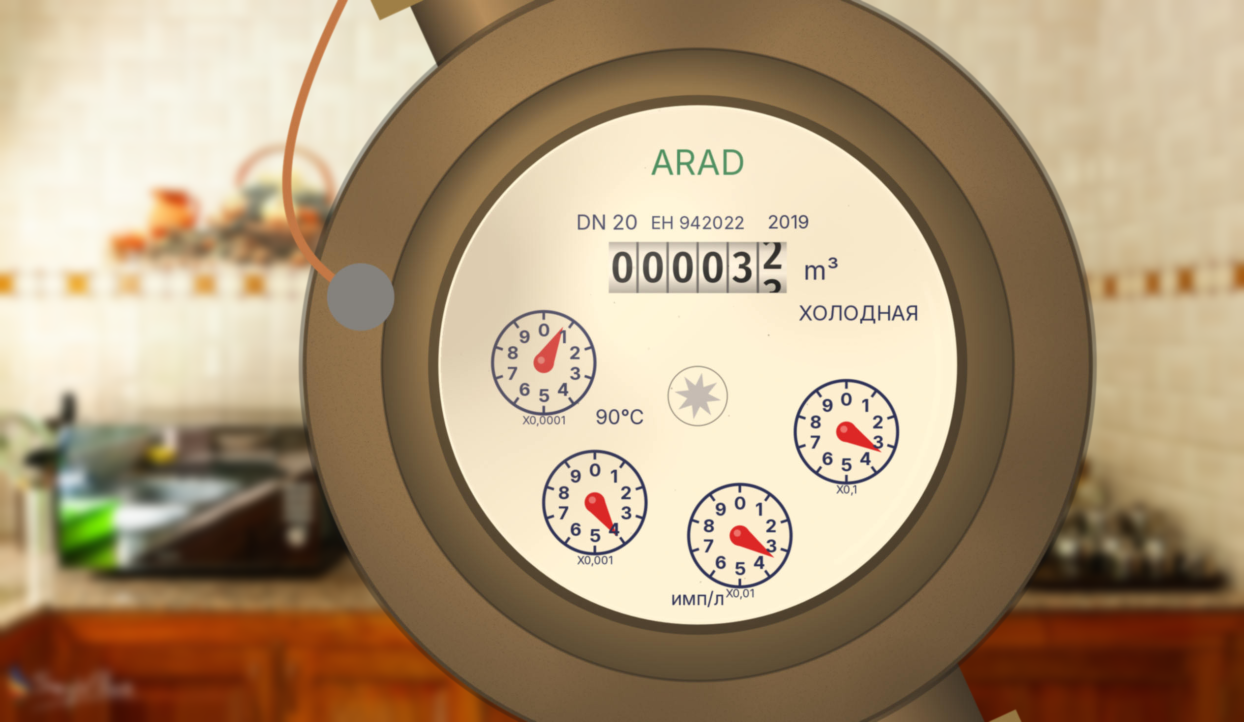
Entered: {"value": 32.3340, "unit": "m³"}
